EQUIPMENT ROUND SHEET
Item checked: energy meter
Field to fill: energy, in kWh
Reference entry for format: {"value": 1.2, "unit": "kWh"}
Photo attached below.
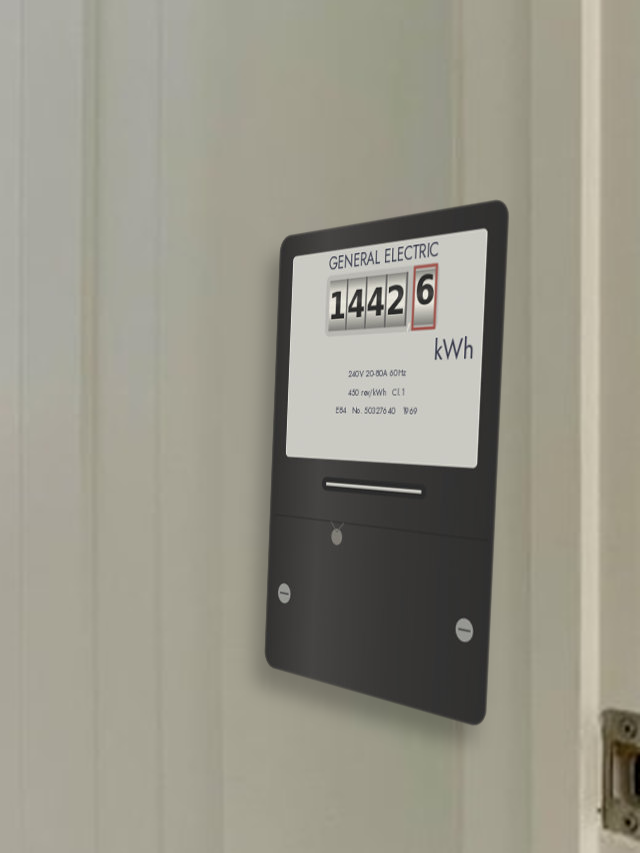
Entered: {"value": 1442.6, "unit": "kWh"}
